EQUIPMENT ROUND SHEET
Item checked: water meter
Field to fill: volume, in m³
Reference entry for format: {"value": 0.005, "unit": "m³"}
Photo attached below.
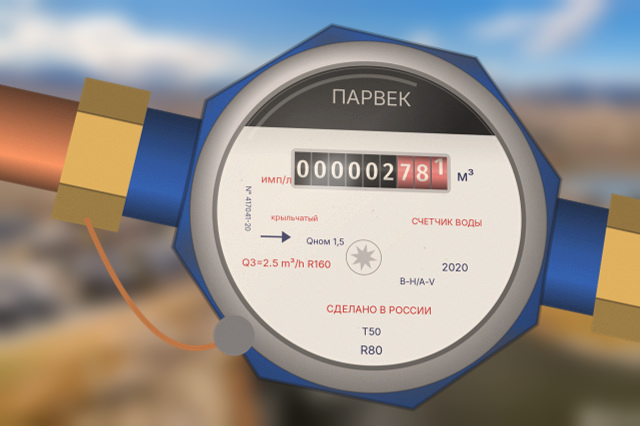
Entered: {"value": 2.781, "unit": "m³"}
